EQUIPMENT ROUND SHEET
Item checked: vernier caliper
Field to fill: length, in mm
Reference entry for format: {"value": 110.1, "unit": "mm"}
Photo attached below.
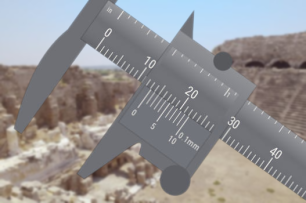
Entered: {"value": 13.2, "unit": "mm"}
